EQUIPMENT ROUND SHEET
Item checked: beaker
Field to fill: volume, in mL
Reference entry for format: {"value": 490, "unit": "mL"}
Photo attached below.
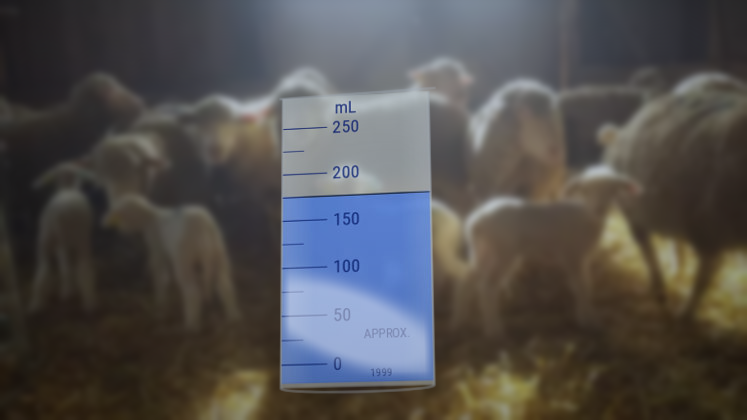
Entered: {"value": 175, "unit": "mL"}
